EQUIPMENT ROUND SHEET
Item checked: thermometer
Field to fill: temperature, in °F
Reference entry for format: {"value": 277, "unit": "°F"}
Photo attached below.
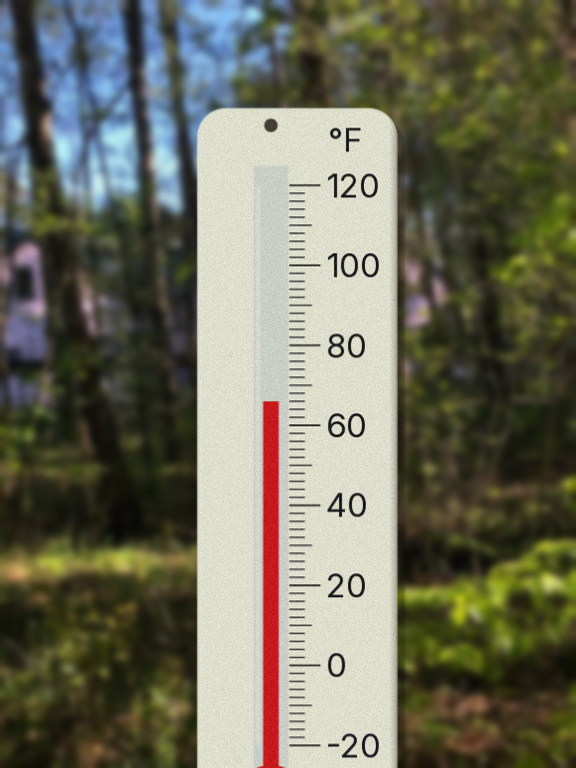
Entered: {"value": 66, "unit": "°F"}
